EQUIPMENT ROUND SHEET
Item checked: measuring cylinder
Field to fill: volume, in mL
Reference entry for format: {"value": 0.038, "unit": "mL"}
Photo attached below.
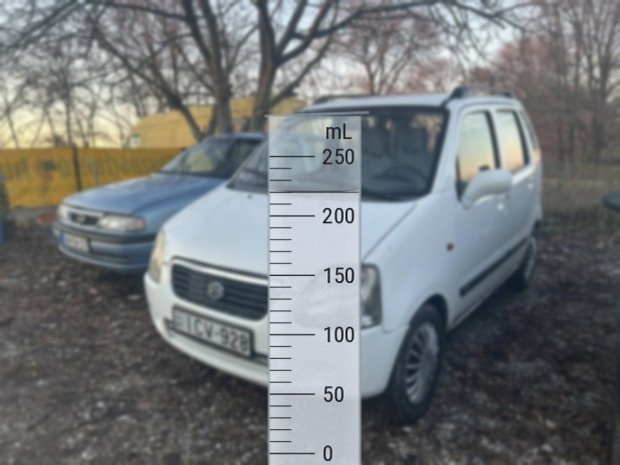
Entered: {"value": 220, "unit": "mL"}
